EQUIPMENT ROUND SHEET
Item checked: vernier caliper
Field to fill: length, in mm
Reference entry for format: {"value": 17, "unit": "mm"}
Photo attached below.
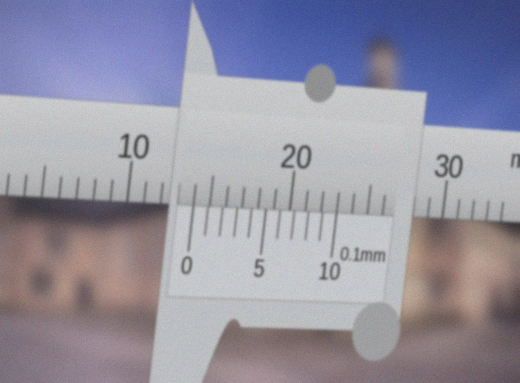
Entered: {"value": 14.0, "unit": "mm"}
